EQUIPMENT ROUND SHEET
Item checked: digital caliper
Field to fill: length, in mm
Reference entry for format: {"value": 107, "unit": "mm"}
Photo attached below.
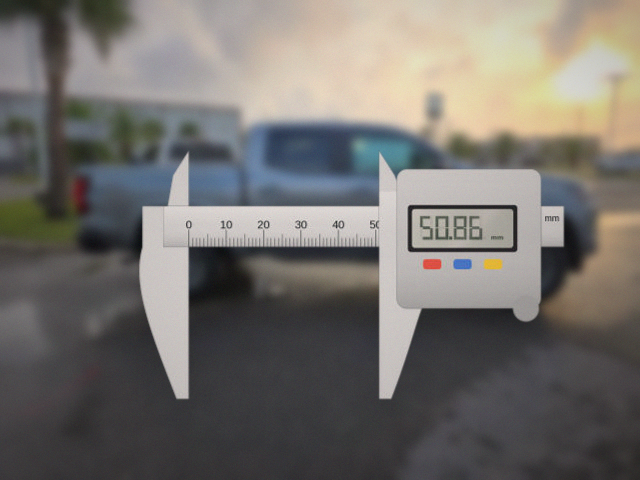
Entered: {"value": 50.86, "unit": "mm"}
